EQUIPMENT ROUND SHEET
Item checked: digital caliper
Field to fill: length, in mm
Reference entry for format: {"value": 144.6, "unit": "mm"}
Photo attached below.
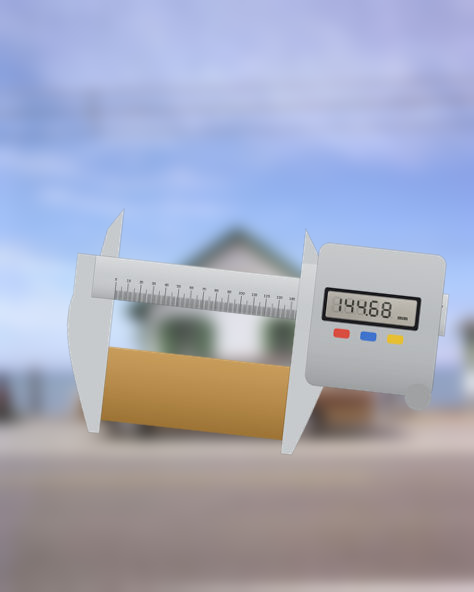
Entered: {"value": 144.68, "unit": "mm"}
